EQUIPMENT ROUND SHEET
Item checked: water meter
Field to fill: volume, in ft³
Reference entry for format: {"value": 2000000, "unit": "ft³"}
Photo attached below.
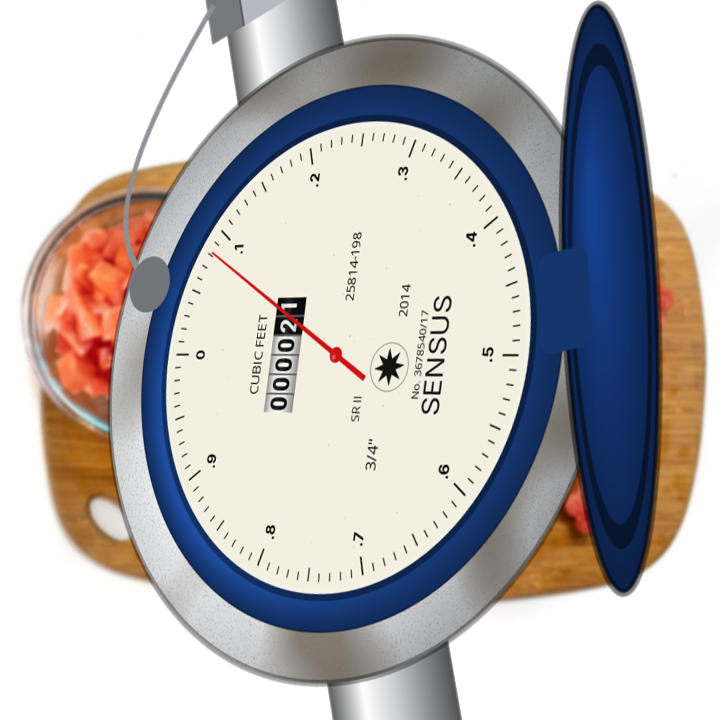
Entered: {"value": 21.08, "unit": "ft³"}
